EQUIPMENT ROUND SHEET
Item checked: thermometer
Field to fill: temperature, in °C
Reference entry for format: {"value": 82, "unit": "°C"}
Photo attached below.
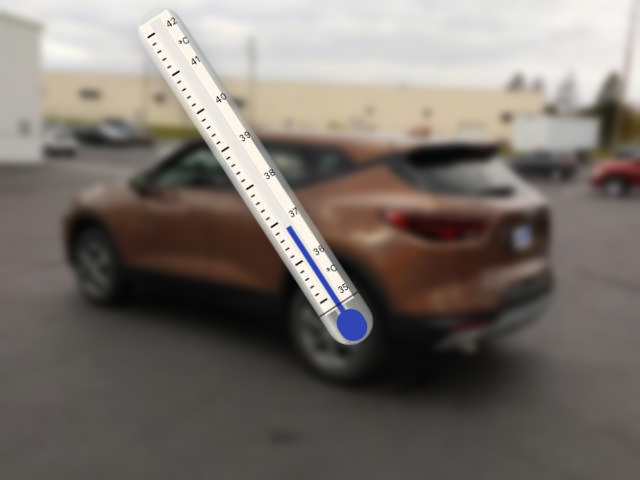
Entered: {"value": 36.8, "unit": "°C"}
